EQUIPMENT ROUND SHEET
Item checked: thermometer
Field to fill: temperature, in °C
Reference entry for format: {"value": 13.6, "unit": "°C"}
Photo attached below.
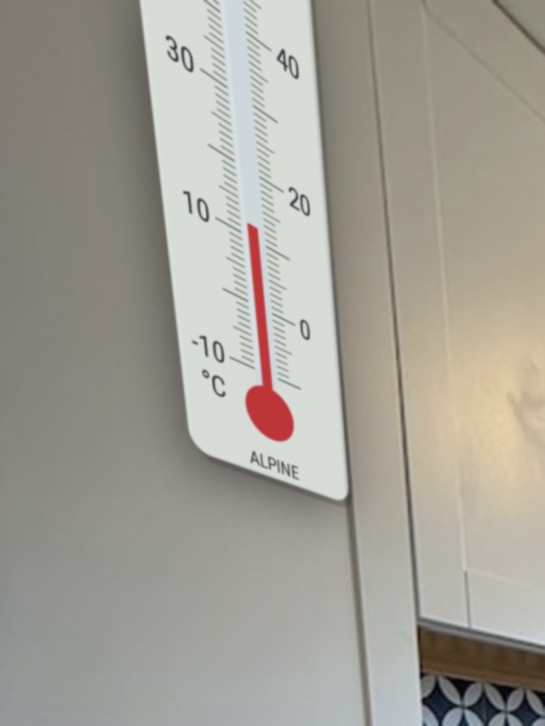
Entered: {"value": 12, "unit": "°C"}
